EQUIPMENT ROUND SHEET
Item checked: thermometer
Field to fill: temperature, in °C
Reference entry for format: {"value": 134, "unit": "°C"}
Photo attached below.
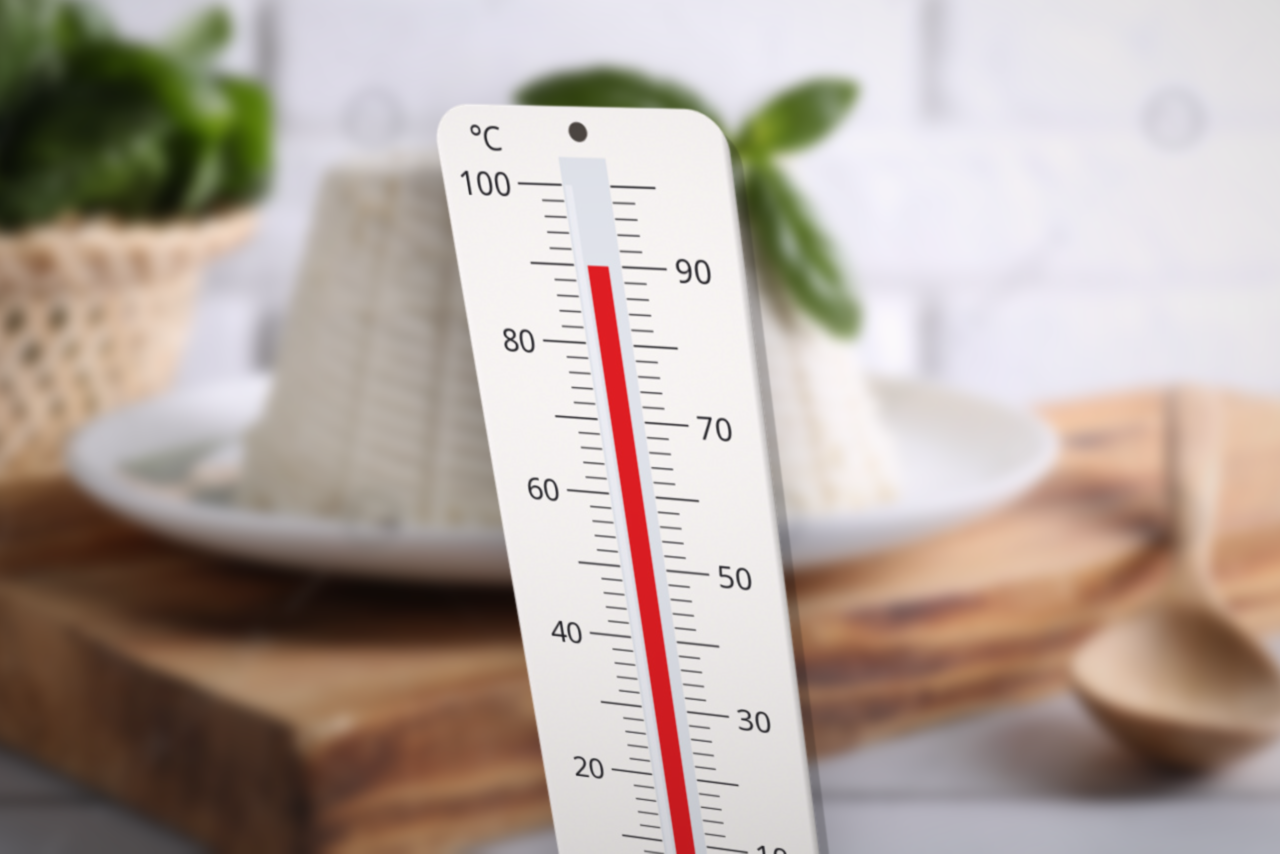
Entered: {"value": 90, "unit": "°C"}
